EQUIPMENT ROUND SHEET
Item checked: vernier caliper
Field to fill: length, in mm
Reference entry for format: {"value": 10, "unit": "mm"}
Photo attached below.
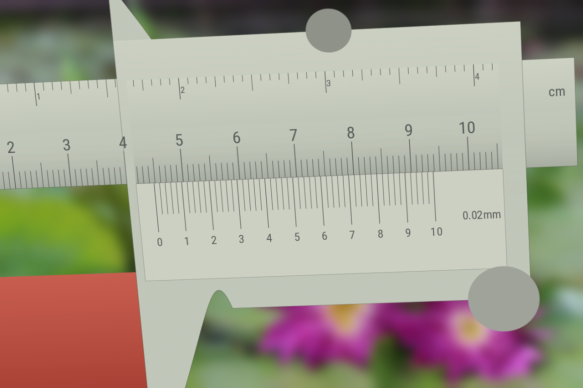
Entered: {"value": 44.8, "unit": "mm"}
